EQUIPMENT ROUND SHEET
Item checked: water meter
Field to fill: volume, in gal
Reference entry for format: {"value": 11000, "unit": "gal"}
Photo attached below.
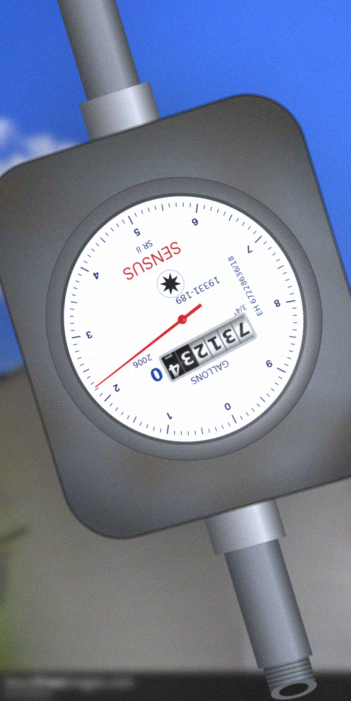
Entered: {"value": 7312342.2, "unit": "gal"}
